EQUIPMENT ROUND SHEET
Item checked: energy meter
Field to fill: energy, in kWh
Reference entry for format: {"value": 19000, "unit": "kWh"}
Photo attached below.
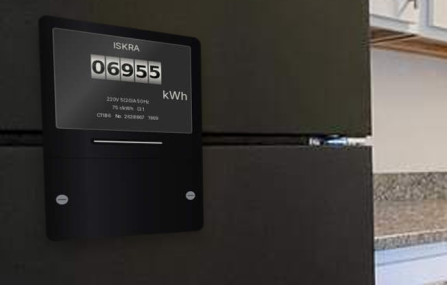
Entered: {"value": 6955, "unit": "kWh"}
